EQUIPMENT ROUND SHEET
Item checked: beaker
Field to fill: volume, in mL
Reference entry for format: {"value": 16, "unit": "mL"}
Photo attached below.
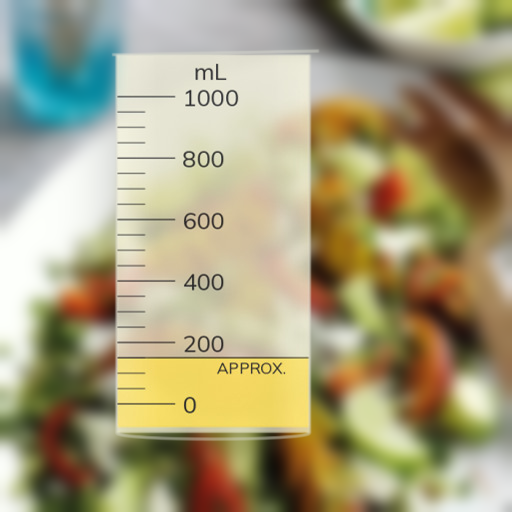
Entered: {"value": 150, "unit": "mL"}
